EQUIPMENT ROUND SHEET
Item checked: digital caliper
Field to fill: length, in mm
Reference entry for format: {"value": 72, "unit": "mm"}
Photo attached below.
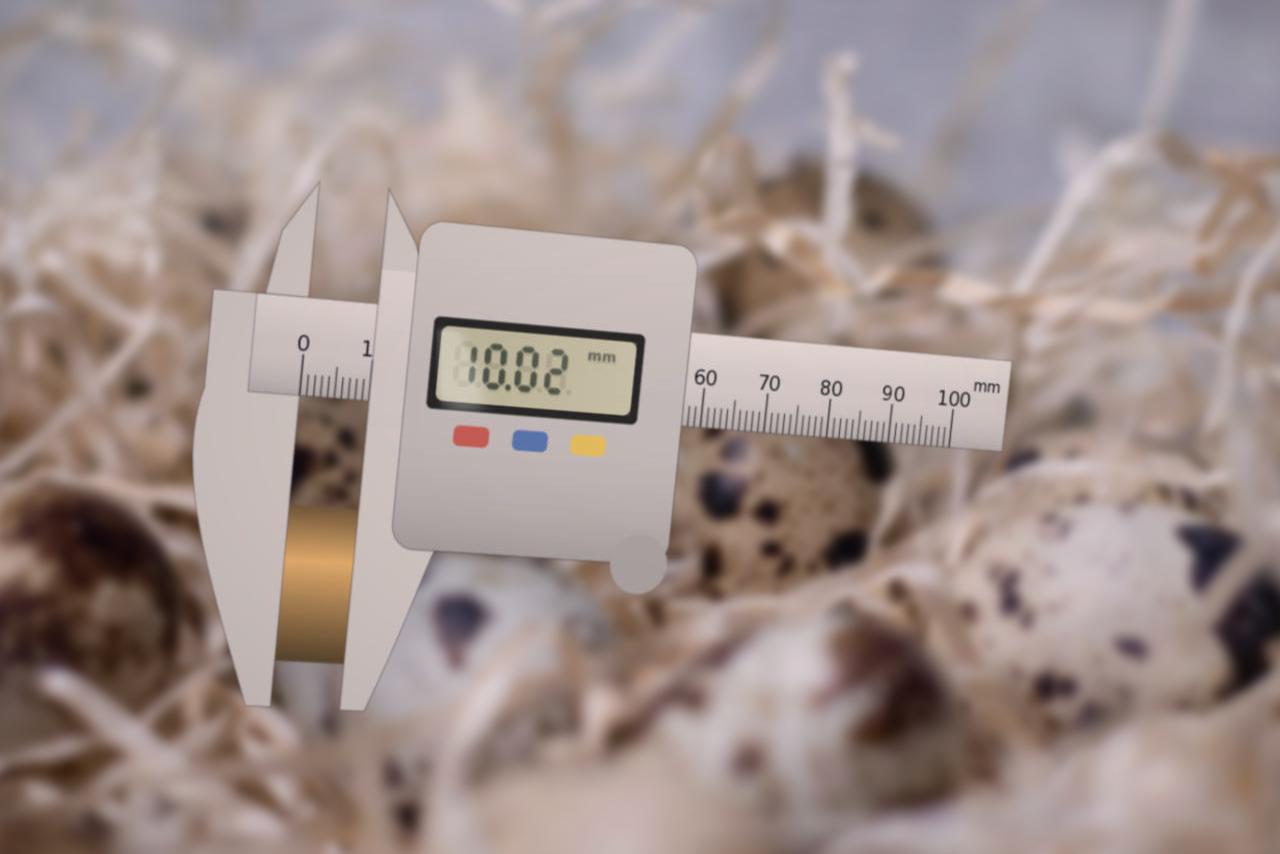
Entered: {"value": 10.02, "unit": "mm"}
